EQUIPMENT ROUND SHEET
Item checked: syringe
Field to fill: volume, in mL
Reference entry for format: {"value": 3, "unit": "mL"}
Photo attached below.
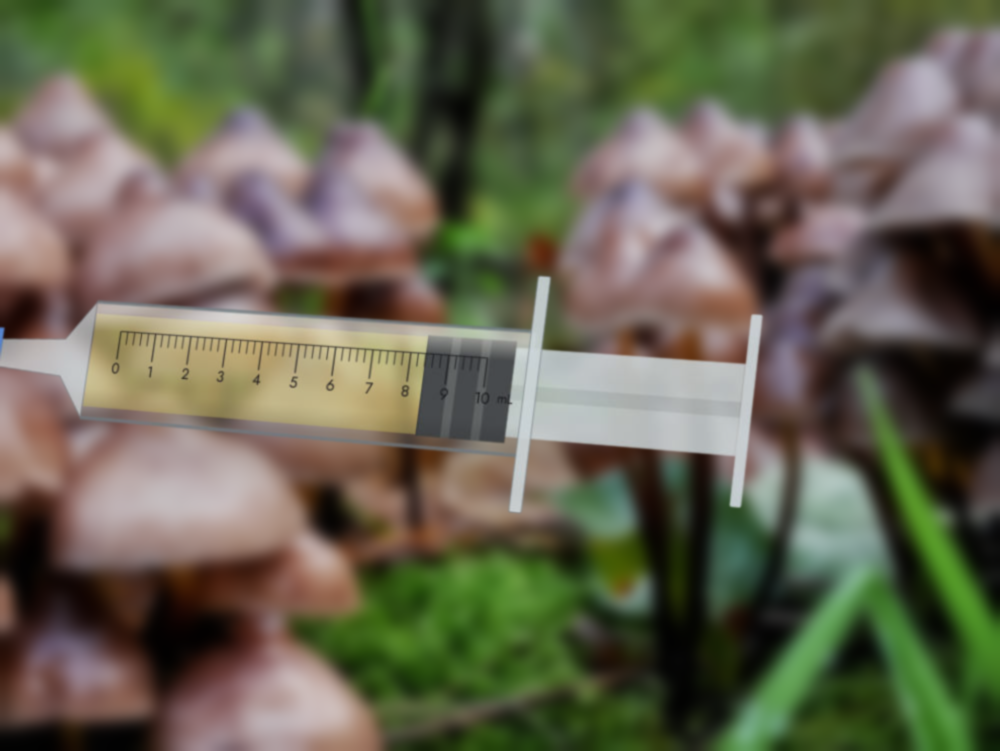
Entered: {"value": 8.4, "unit": "mL"}
